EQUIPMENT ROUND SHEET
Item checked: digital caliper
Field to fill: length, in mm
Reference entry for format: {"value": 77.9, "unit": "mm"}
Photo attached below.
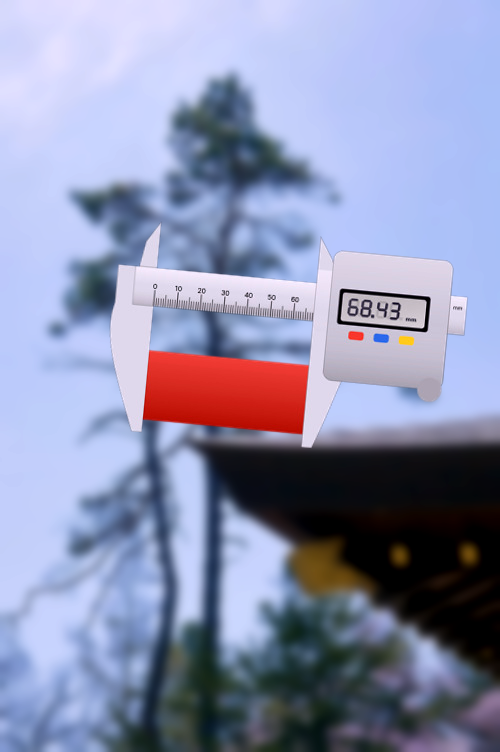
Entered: {"value": 68.43, "unit": "mm"}
